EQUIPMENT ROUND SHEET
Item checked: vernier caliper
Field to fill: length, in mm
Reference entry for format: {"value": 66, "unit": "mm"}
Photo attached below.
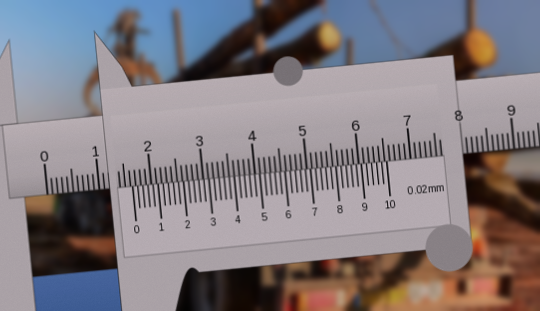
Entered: {"value": 16.4, "unit": "mm"}
